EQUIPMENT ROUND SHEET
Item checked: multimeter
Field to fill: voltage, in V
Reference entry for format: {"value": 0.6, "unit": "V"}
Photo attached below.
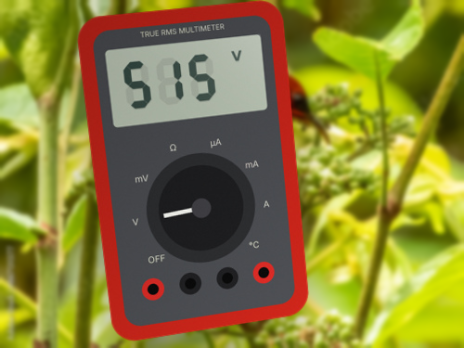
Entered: {"value": 515, "unit": "V"}
